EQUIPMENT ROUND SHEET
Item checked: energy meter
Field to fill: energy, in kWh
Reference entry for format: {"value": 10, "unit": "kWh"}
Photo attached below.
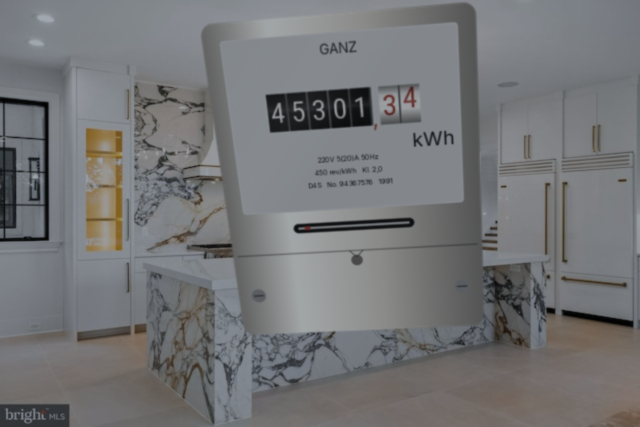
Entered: {"value": 45301.34, "unit": "kWh"}
